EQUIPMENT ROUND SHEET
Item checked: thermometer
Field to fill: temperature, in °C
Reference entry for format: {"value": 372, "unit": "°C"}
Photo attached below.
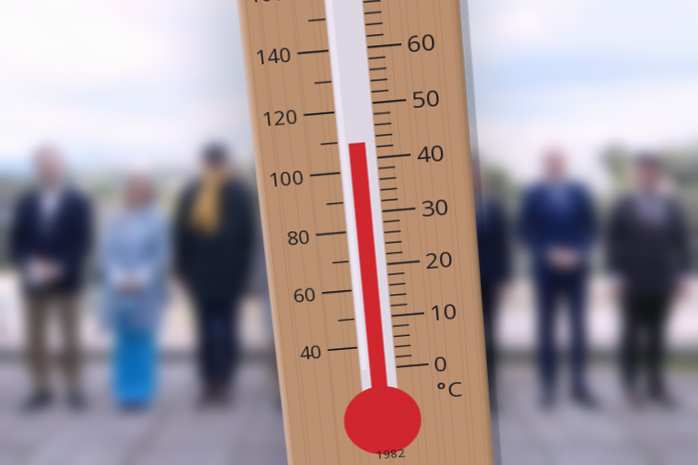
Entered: {"value": 43, "unit": "°C"}
